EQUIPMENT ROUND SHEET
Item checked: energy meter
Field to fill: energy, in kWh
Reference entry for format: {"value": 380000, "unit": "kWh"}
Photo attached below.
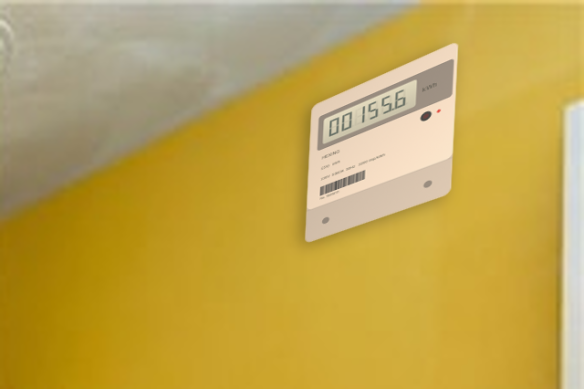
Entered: {"value": 155.6, "unit": "kWh"}
